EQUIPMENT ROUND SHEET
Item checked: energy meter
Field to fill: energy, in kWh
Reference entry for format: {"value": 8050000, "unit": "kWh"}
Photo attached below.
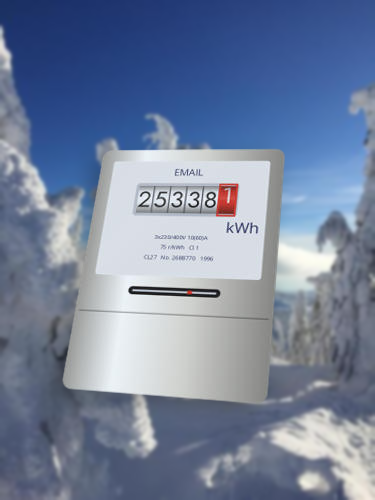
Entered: {"value": 25338.1, "unit": "kWh"}
